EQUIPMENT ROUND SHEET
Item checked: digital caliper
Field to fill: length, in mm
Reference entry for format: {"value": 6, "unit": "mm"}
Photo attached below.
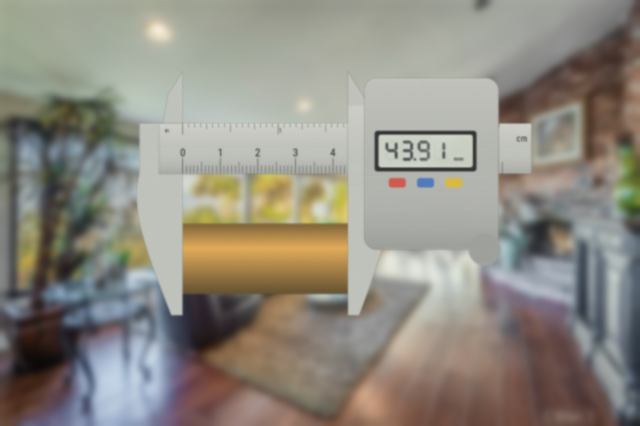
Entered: {"value": 43.91, "unit": "mm"}
